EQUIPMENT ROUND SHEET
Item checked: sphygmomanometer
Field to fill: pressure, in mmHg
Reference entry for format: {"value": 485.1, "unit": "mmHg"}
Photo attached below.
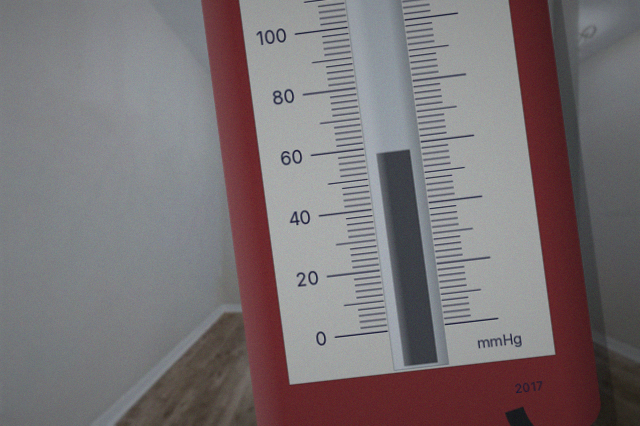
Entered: {"value": 58, "unit": "mmHg"}
